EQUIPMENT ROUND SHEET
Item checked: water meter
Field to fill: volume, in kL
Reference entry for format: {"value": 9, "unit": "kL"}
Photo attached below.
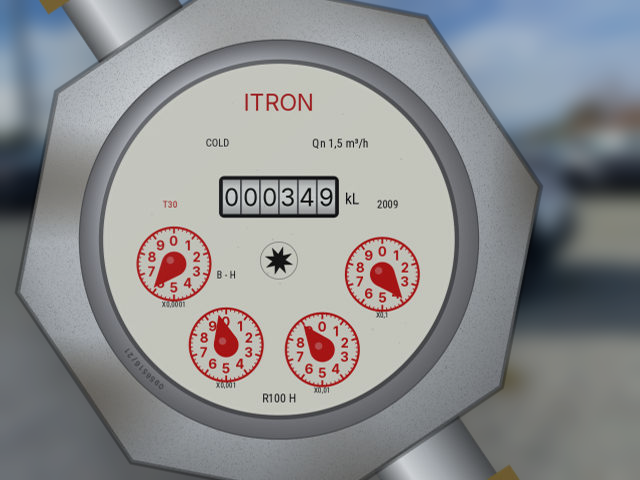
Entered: {"value": 349.3896, "unit": "kL"}
